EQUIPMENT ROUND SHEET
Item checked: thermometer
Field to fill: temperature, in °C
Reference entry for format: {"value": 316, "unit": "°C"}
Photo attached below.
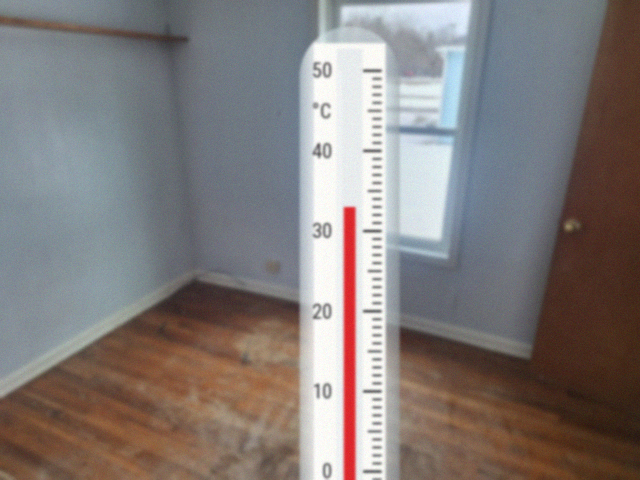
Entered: {"value": 33, "unit": "°C"}
